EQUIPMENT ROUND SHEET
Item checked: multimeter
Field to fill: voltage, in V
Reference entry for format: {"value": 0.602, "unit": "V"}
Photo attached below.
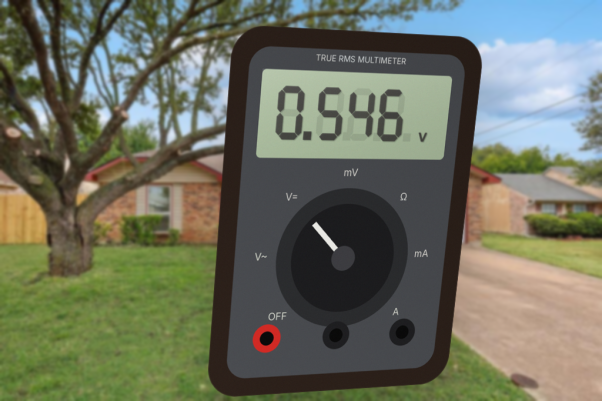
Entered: {"value": 0.546, "unit": "V"}
